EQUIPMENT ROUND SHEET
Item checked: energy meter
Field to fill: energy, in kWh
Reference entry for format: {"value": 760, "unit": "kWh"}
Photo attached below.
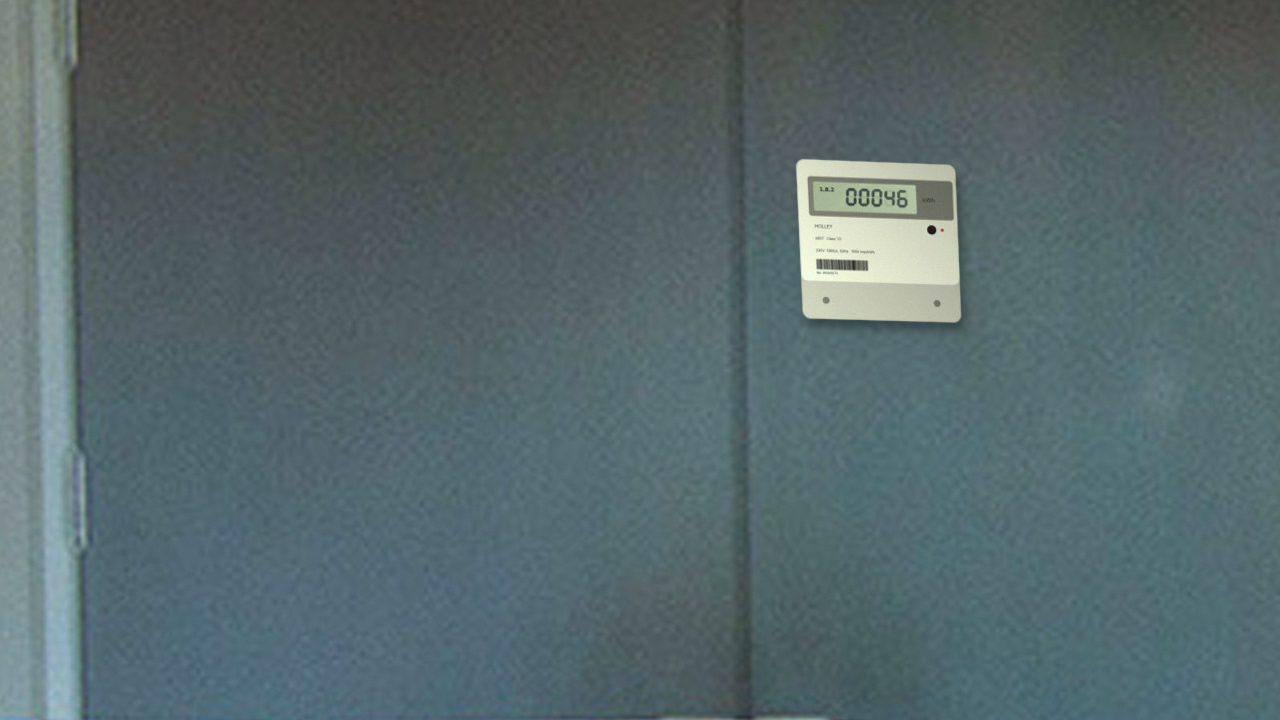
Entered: {"value": 46, "unit": "kWh"}
